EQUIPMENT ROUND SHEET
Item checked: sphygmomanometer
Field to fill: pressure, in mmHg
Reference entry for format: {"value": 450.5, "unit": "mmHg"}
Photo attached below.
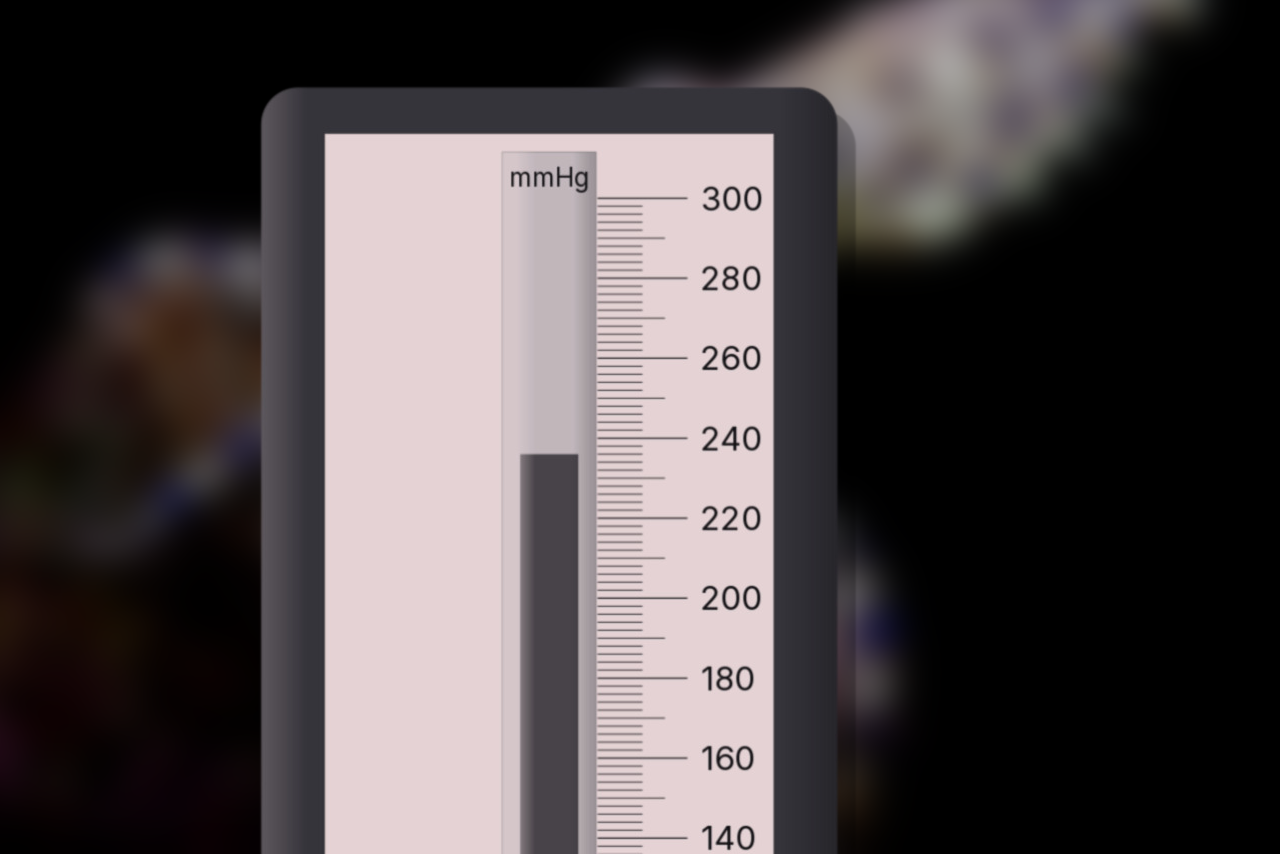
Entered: {"value": 236, "unit": "mmHg"}
